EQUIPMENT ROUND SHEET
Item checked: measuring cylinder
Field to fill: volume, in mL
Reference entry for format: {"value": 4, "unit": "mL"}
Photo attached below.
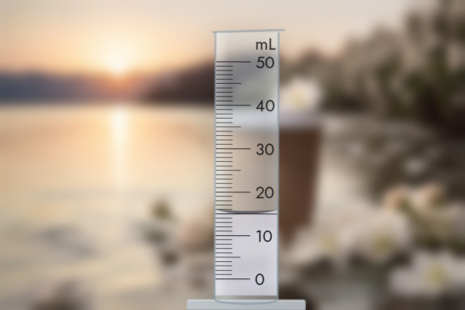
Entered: {"value": 15, "unit": "mL"}
